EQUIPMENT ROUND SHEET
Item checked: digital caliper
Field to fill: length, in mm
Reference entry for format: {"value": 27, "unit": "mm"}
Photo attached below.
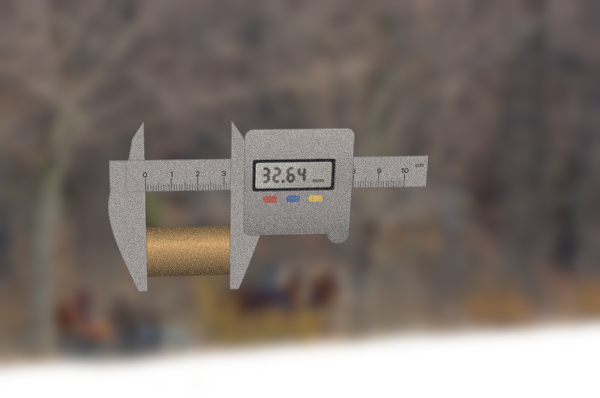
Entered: {"value": 32.64, "unit": "mm"}
